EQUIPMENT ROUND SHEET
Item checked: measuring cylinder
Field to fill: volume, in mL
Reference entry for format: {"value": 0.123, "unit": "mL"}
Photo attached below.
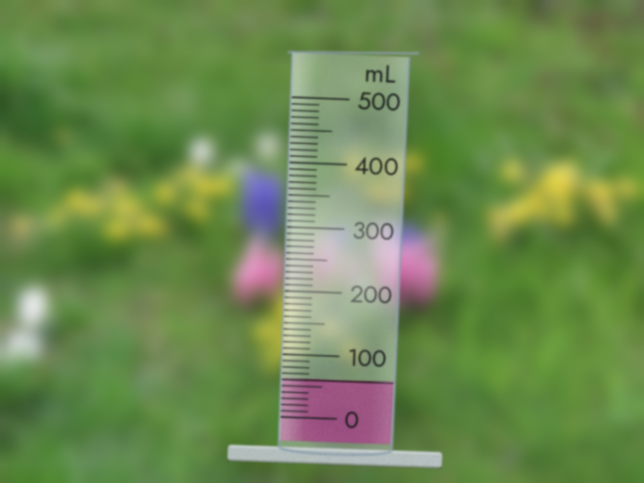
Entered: {"value": 60, "unit": "mL"}
